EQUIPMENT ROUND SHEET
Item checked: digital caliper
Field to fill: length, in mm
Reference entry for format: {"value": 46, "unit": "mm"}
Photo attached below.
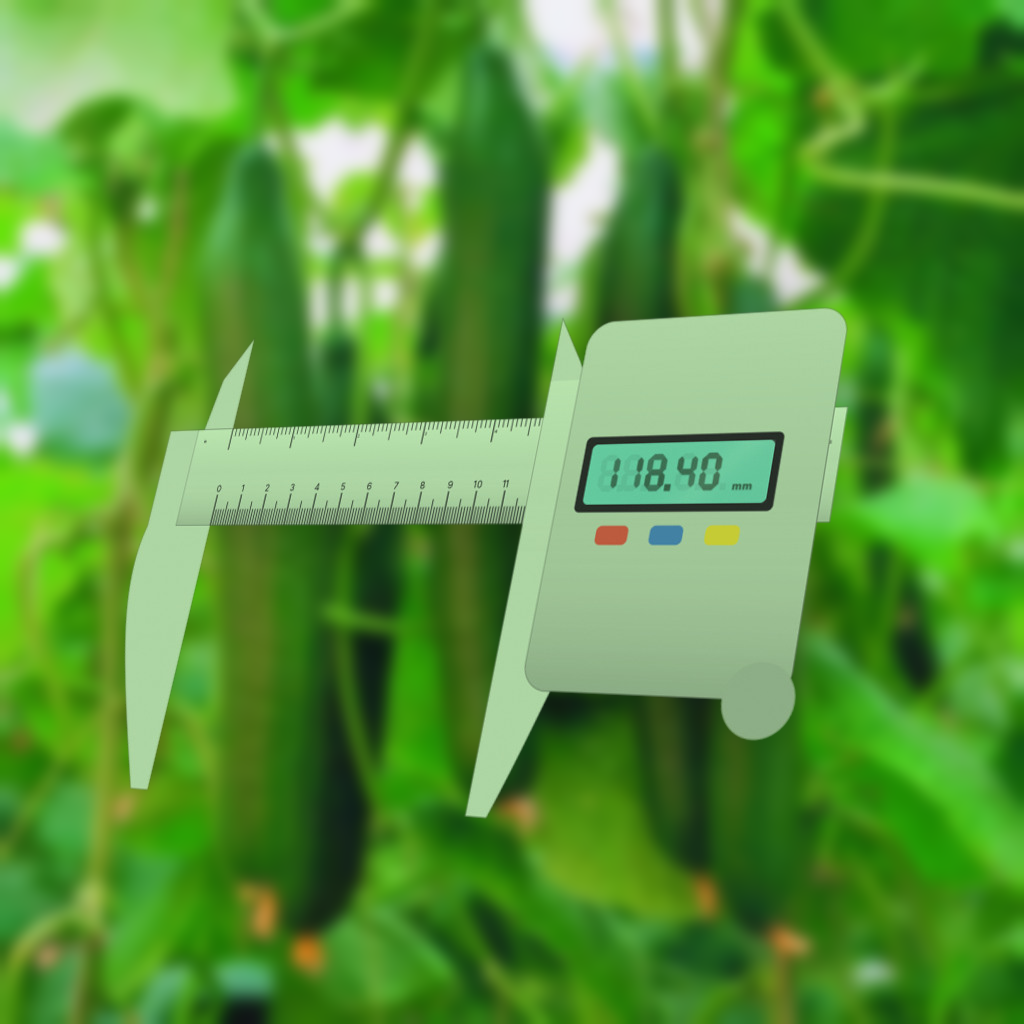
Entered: {"value": 118.40, "unit": "mm"}
